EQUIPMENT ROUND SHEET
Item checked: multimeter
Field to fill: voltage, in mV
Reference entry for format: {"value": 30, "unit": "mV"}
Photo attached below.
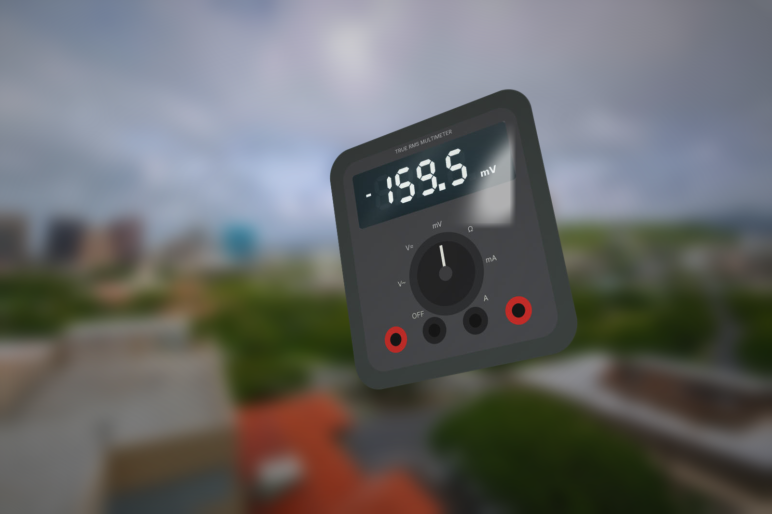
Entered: {"value": -159.5, "unit": "mV"}
